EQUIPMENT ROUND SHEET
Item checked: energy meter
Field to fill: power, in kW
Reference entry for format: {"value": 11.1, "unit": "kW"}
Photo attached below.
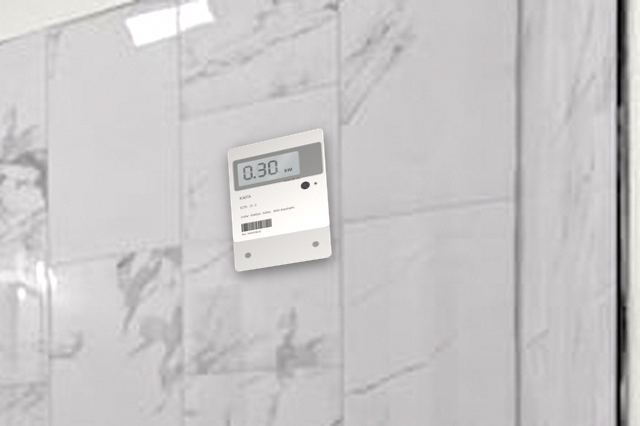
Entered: {"value": 0.30, "unit": "kW"}
